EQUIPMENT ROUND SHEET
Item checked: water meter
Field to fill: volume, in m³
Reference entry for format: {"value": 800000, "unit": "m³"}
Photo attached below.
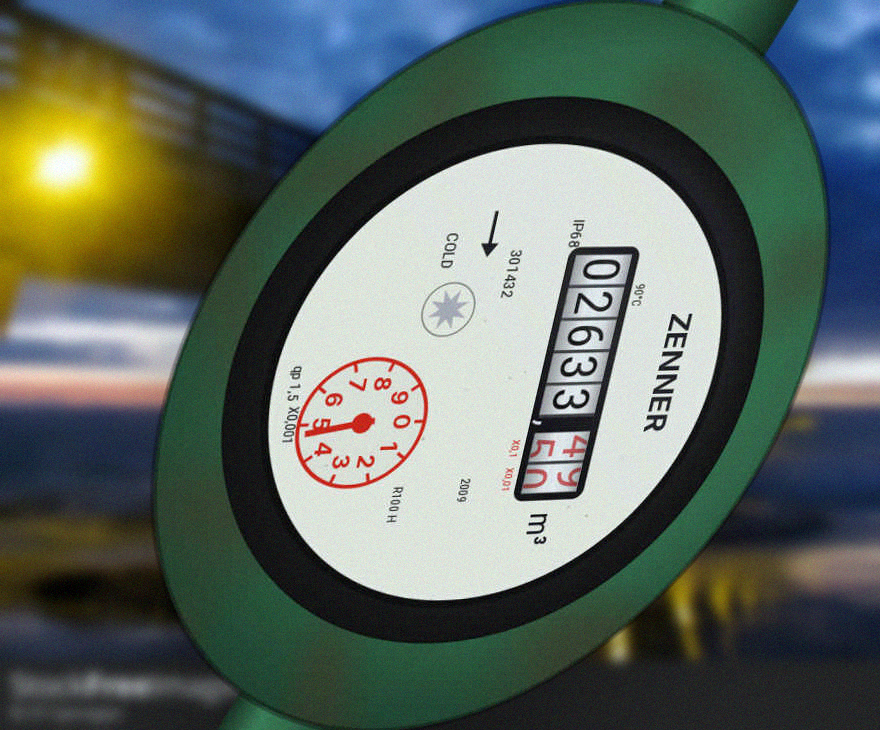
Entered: {"value": 2633.494, "unit": "m³"}
